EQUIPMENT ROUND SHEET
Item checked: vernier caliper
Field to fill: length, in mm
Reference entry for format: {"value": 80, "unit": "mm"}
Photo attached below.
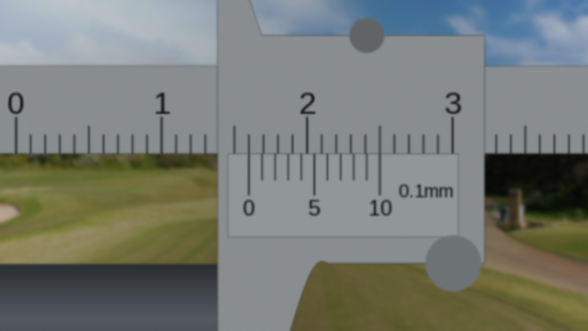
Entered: {"value": 16.0, "unit": "mm"}
